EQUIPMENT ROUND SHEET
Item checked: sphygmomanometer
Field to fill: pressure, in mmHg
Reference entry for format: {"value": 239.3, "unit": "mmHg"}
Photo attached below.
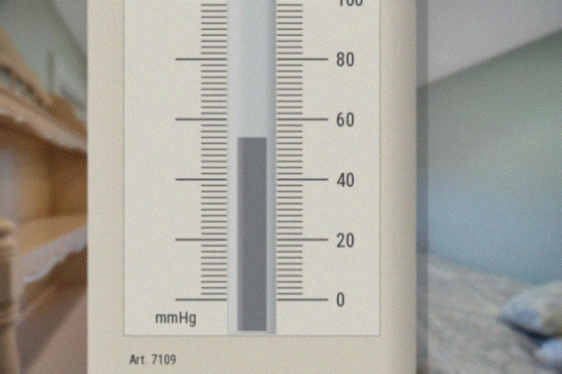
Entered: {"value": 54, "unit": "mmHg"}
